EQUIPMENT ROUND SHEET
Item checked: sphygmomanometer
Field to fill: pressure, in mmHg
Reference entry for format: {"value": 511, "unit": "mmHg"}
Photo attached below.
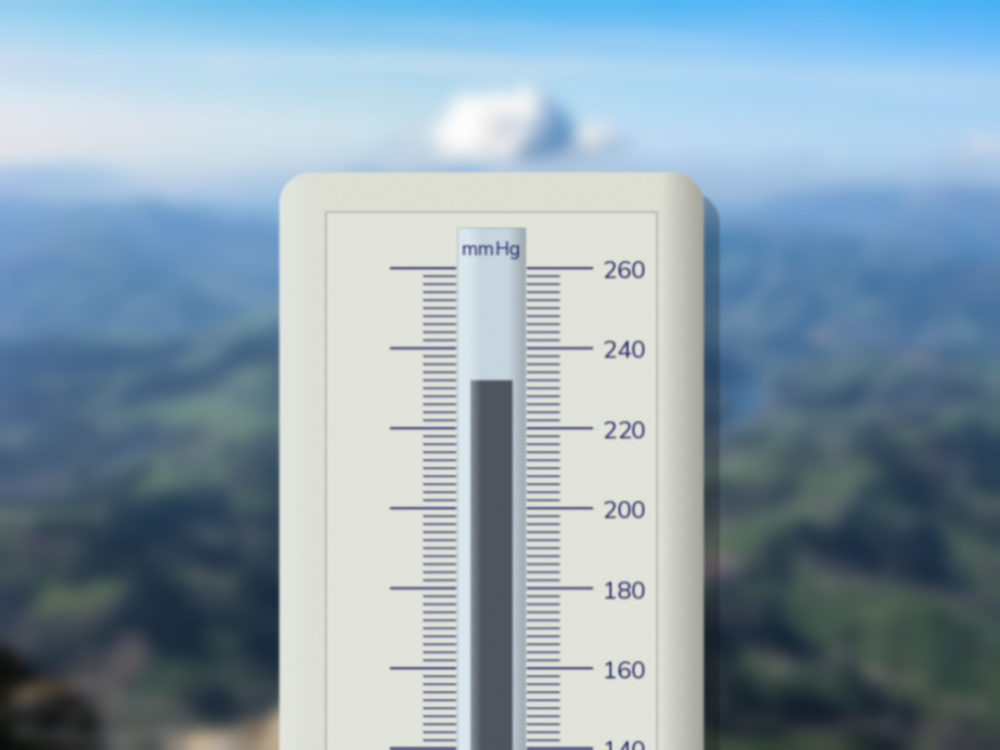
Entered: {"value": 232, "unit": "mmHg"}
